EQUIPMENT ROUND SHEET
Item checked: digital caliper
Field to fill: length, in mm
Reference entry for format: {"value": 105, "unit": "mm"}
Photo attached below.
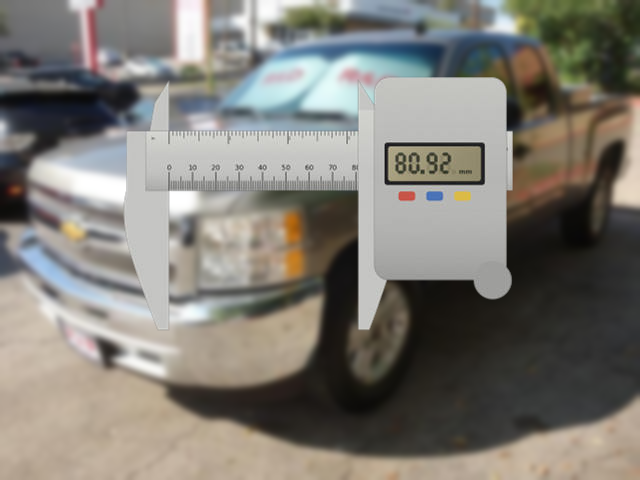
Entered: {"value": 80.92, "unit": "mm"}
